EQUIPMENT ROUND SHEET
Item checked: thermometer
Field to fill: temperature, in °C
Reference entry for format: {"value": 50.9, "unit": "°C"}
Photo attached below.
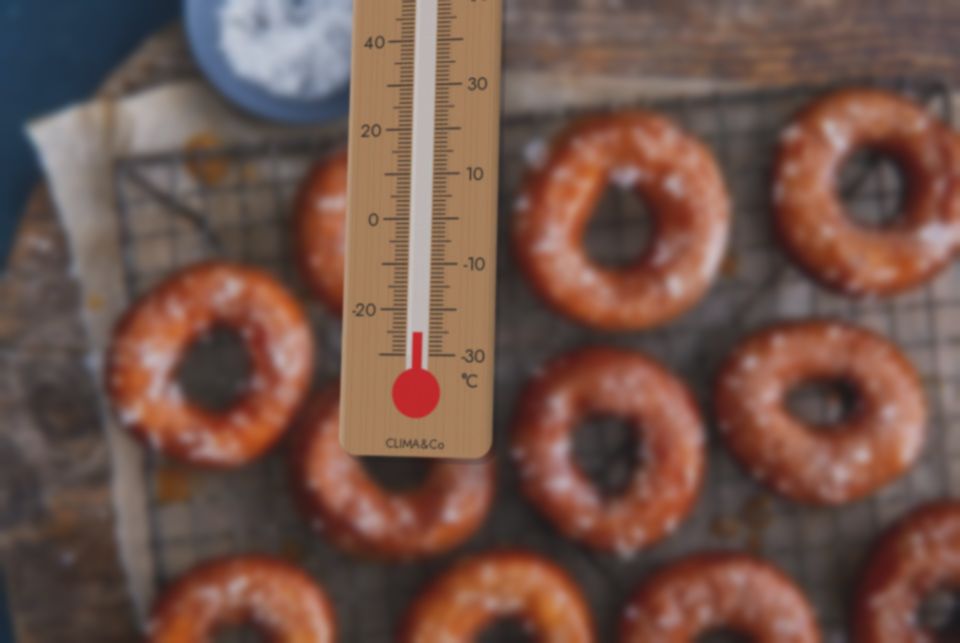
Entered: {"value": -25, "unit": "°C"}
